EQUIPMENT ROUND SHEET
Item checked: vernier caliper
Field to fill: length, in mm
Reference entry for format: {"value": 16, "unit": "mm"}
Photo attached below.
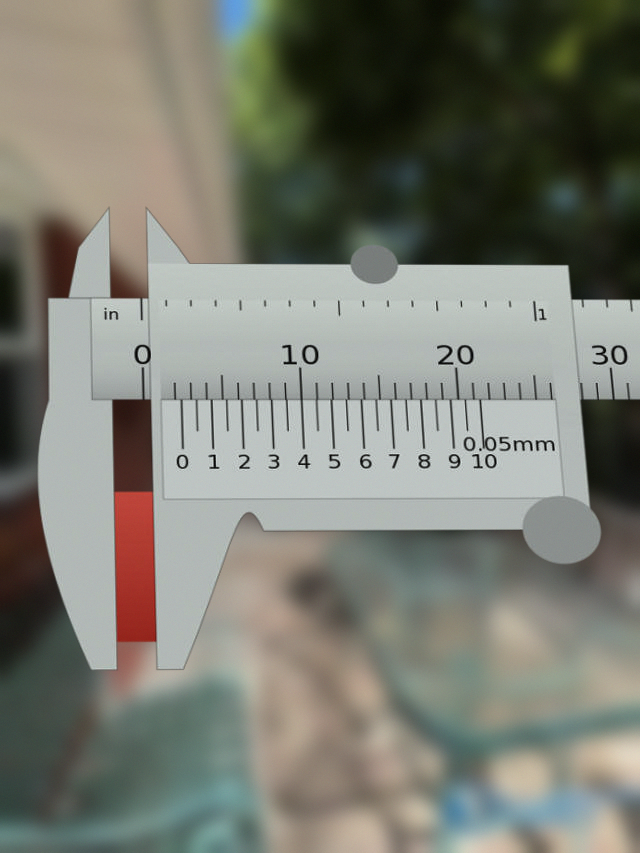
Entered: {"value": 2.4, "unit": "mm"}
